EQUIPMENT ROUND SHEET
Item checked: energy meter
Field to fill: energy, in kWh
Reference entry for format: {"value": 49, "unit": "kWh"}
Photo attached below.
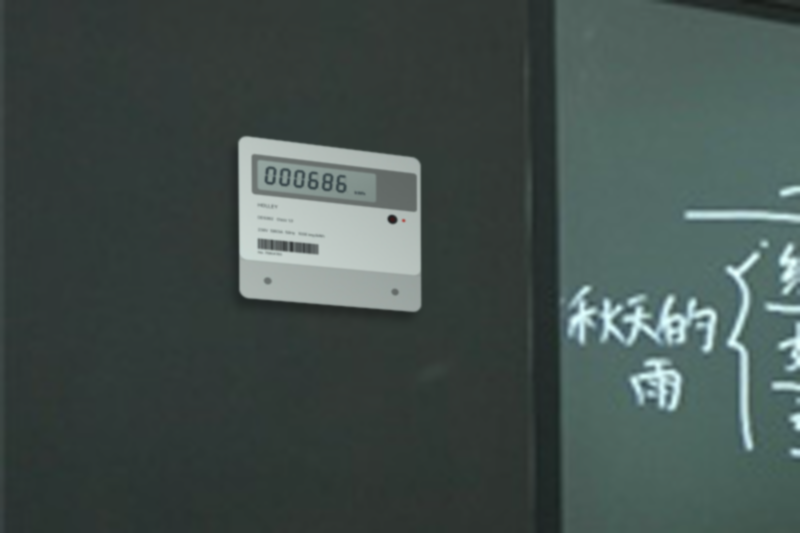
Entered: {"value": 686, "unit": "kWh"}
